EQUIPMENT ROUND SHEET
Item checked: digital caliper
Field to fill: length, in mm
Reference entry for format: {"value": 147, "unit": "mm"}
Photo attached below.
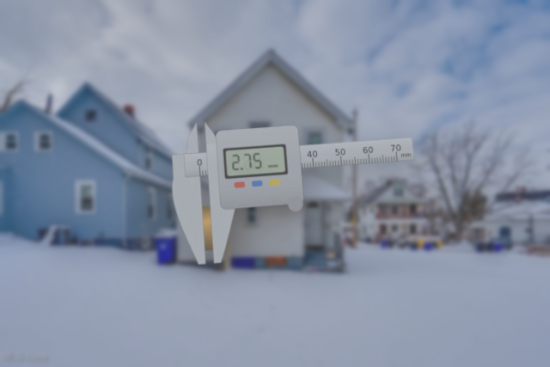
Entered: {"value": 2.75, "unit": "mm"}
